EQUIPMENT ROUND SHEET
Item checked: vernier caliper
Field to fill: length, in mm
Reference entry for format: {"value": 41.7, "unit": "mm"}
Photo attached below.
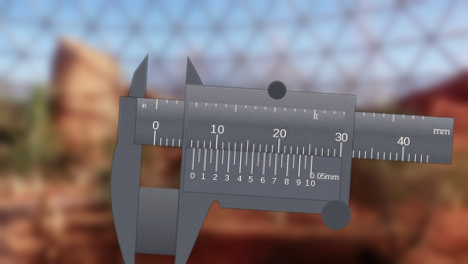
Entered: {"value": 6.4, "unit": "mm"}
